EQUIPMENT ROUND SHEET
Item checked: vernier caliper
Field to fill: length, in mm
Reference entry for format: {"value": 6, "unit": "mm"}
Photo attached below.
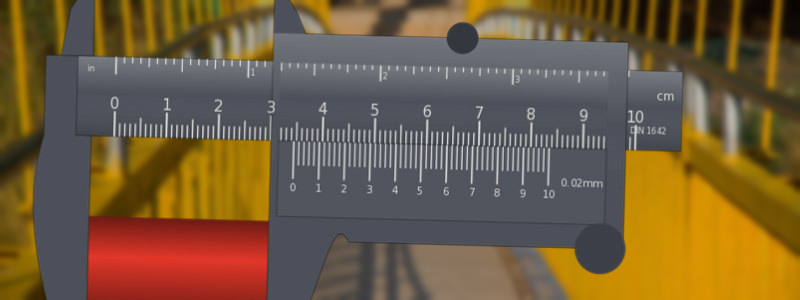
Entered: {"value": 34.5, "unit": "mm"}
